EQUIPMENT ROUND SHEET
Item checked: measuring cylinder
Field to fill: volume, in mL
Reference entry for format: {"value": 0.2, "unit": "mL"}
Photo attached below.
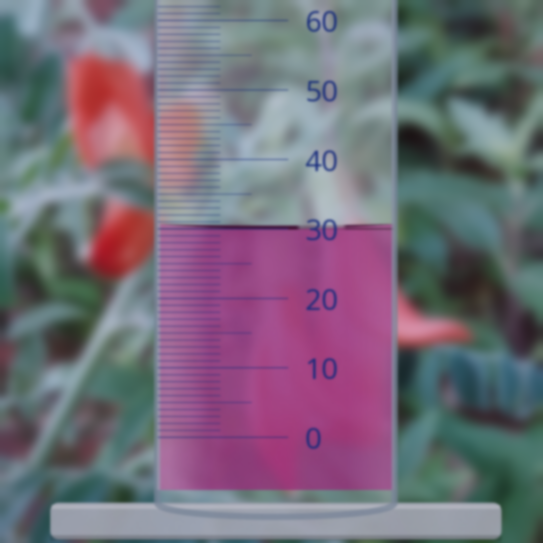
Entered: {"value": 30, "unit": "mL"}
